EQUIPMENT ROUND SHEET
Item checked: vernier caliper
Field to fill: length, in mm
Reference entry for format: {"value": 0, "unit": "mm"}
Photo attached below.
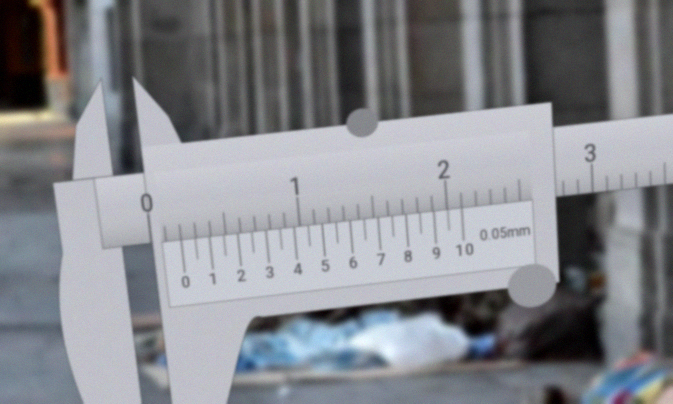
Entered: {"value": 2.0, "unit": "mm"}
